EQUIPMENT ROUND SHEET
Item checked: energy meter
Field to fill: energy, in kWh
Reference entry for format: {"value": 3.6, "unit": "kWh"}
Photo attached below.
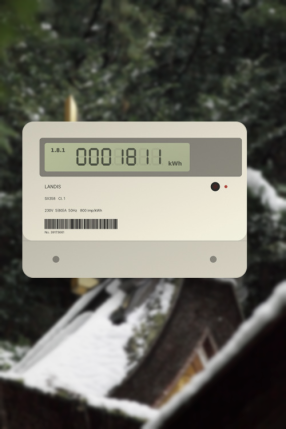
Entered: {"value": 1811, "unit": "kWh"}
